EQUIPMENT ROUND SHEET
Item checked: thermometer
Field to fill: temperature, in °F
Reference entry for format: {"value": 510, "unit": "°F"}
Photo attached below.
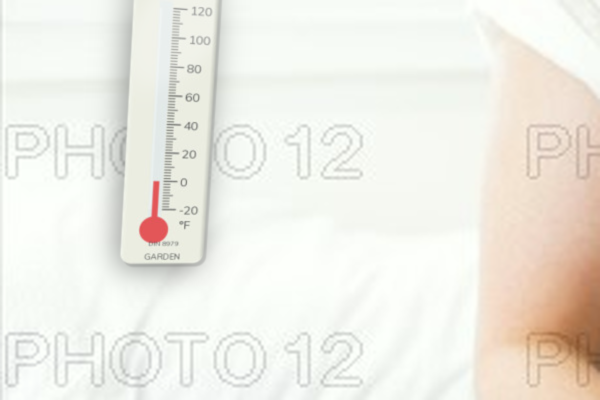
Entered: {"value": 0, "unit": "°F"}
